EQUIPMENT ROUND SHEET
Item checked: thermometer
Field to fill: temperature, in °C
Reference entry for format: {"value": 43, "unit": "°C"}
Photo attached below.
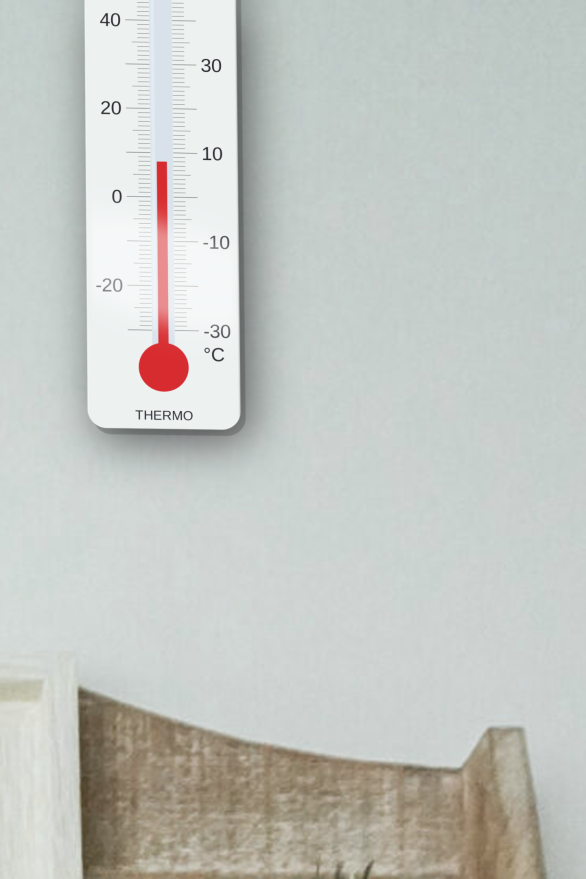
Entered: {"value": 8, "unit": "°C"}
